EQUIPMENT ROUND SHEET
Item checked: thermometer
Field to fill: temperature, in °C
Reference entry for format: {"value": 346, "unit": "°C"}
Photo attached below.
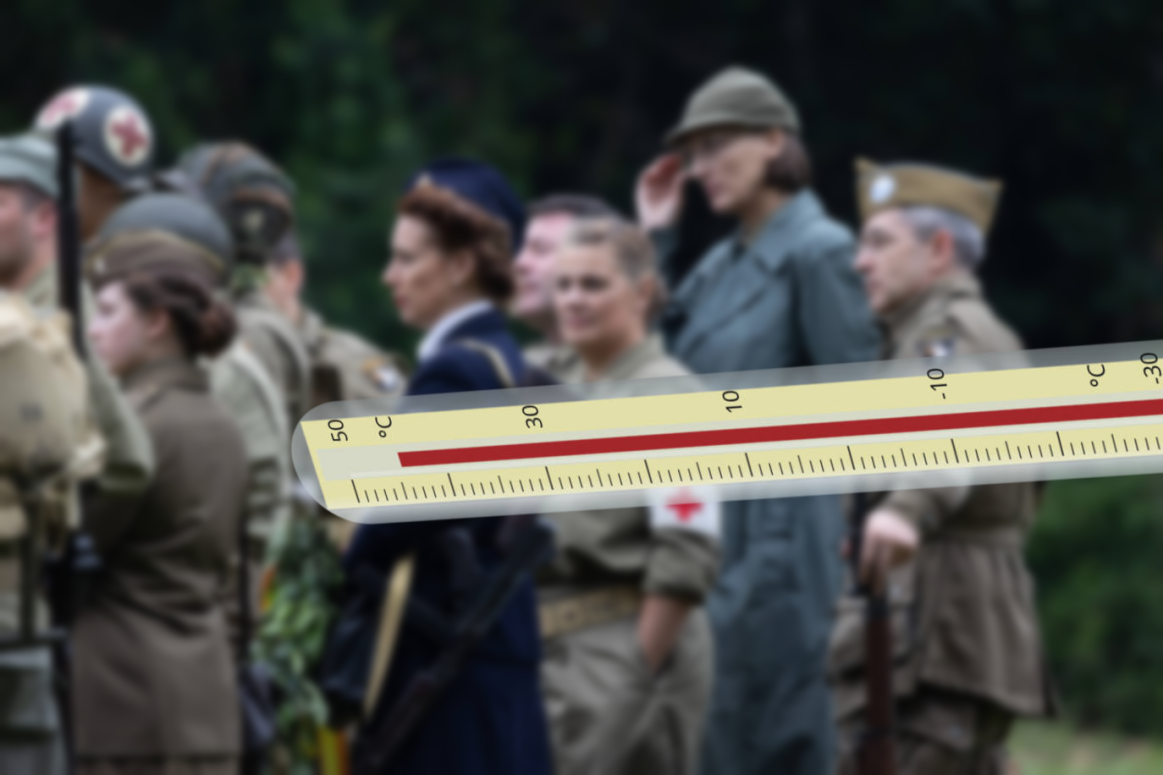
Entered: {"value": 44.5, "unit": "°C"}
